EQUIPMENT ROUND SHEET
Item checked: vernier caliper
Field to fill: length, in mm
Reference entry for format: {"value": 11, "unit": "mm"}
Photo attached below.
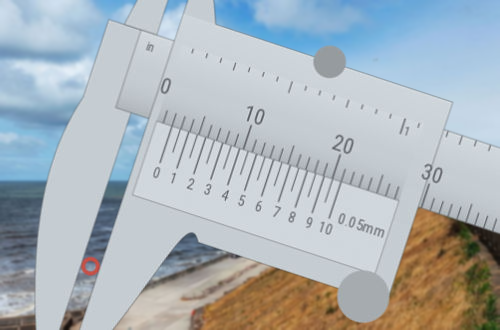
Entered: {"value": 2.0, "unit": "mm"}
